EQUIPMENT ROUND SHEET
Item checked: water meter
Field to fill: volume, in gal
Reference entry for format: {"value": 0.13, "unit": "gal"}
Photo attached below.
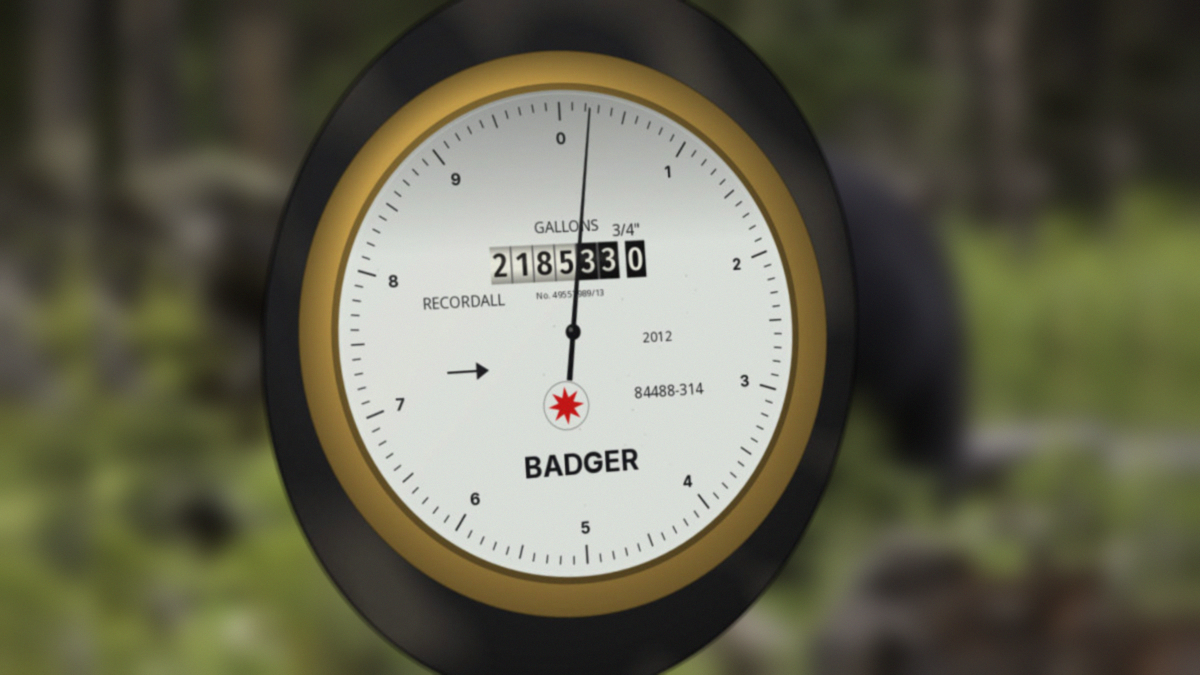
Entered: {"value": 2185330.2, "unit": "gal"}
